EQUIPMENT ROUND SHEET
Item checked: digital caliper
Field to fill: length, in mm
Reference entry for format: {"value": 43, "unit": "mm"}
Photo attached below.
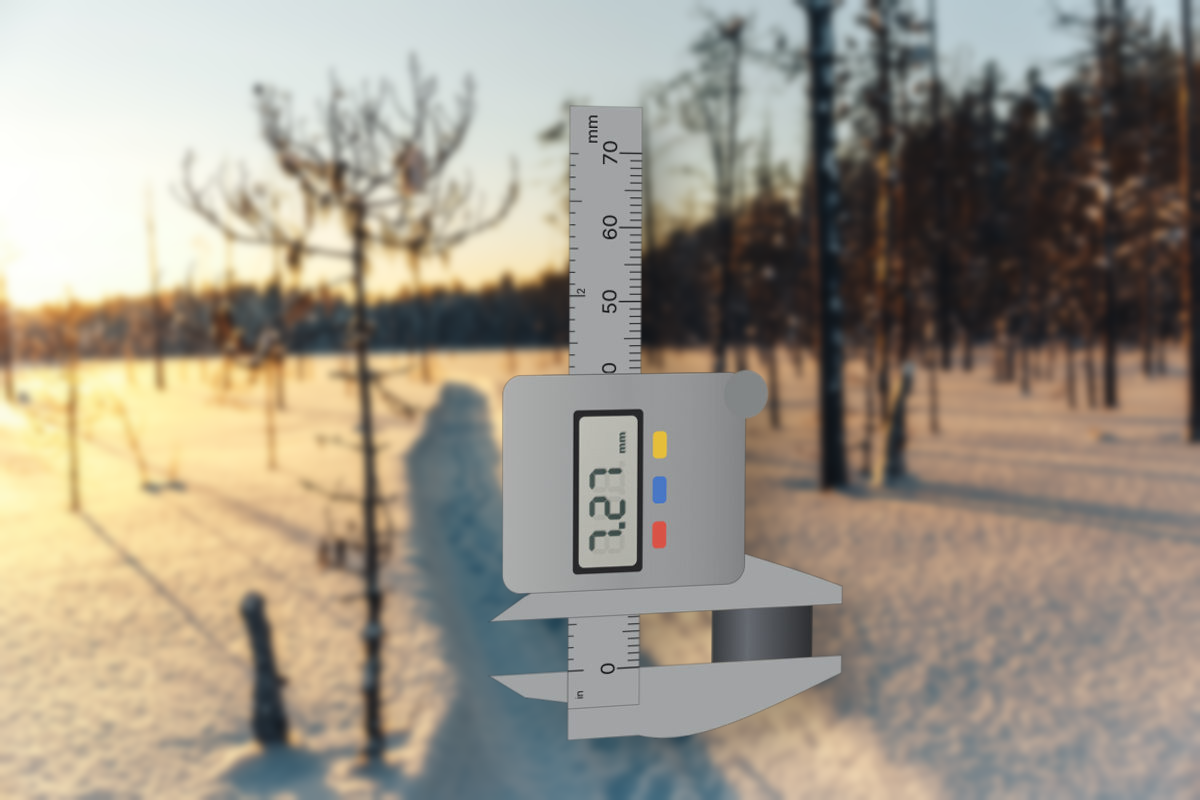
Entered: {"value": 7.27, "unit": "mm"}
